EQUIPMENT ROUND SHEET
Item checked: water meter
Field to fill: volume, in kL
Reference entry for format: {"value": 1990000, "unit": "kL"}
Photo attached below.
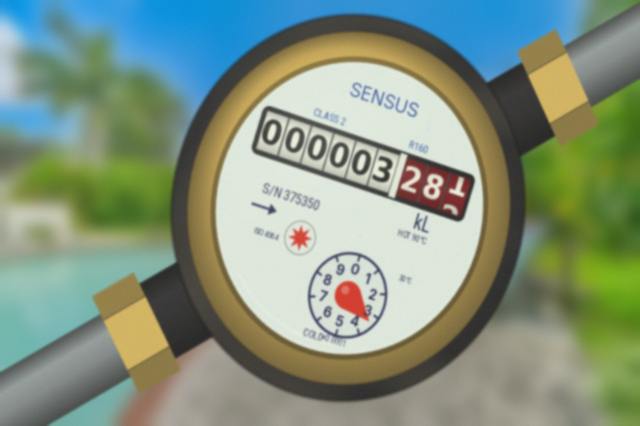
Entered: {"value": 3.2813, "unit": "kL"}
